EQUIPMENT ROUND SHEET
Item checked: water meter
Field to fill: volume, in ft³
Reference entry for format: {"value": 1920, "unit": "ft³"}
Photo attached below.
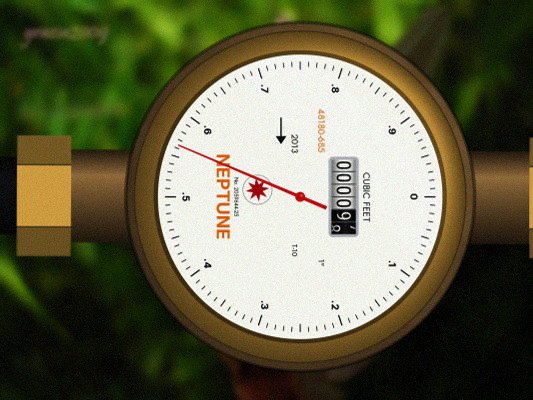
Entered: {"value": 97.56, "unit": "ft³"}
